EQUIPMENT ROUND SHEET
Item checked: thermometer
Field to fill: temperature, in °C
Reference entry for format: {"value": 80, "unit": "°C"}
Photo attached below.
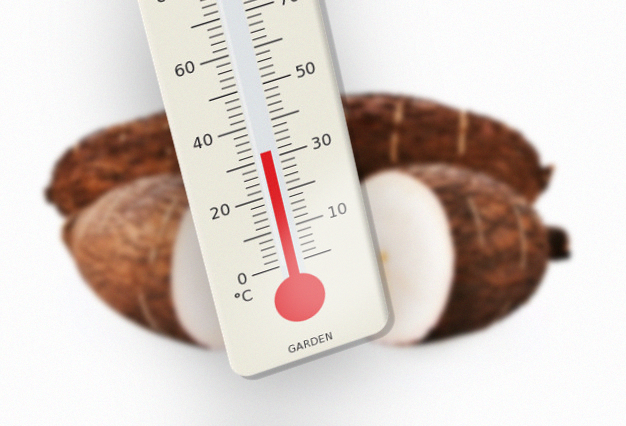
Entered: {"value": 32, "unit": "°C"}
